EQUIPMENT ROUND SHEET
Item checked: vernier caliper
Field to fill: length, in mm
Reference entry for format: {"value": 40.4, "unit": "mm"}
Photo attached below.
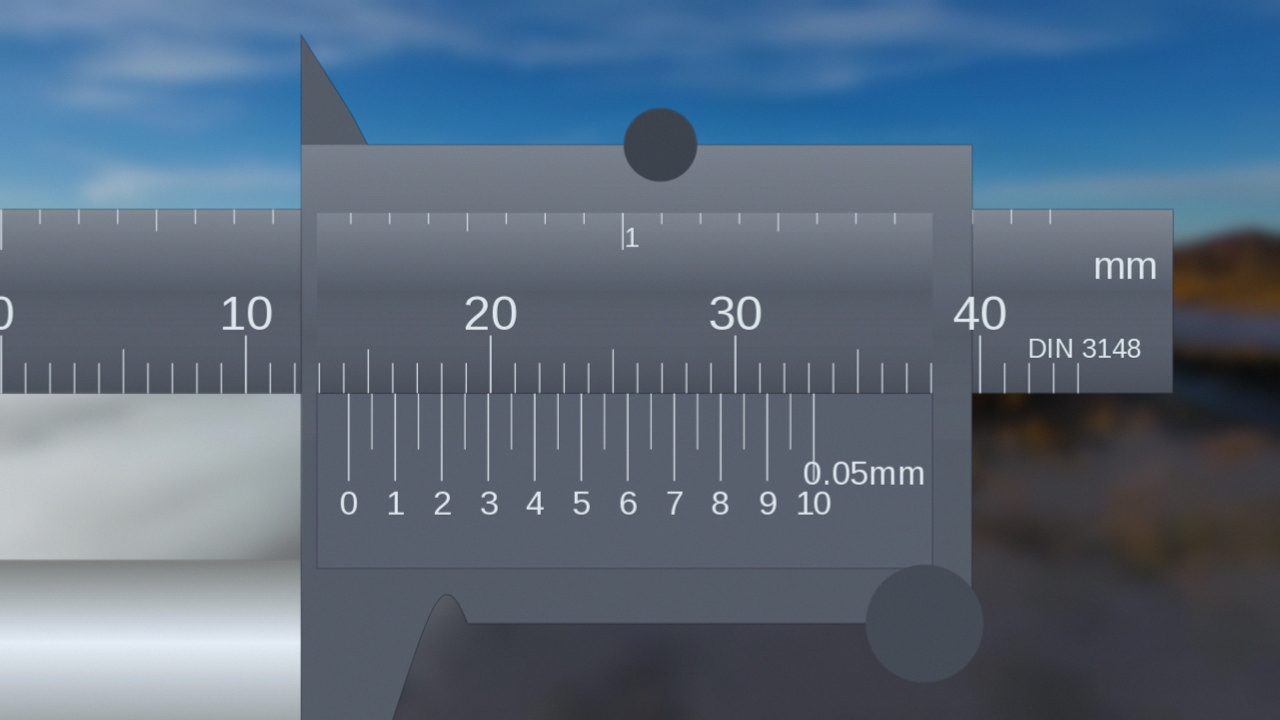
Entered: {"value": 14.20, "unit": "mm"}
